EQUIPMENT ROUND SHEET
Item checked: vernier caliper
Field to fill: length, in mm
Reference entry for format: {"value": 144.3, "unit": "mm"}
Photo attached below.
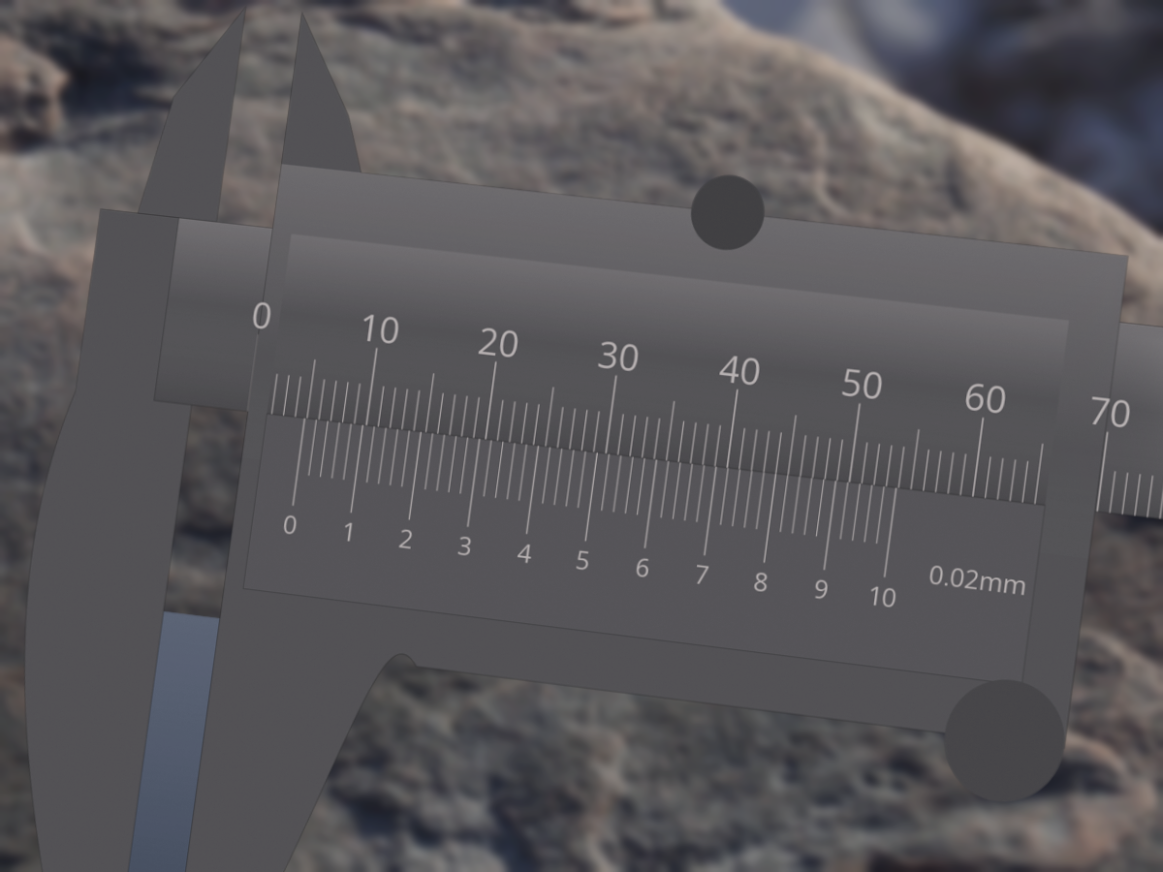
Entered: {"value": 4.8, "unit": "mm"}
